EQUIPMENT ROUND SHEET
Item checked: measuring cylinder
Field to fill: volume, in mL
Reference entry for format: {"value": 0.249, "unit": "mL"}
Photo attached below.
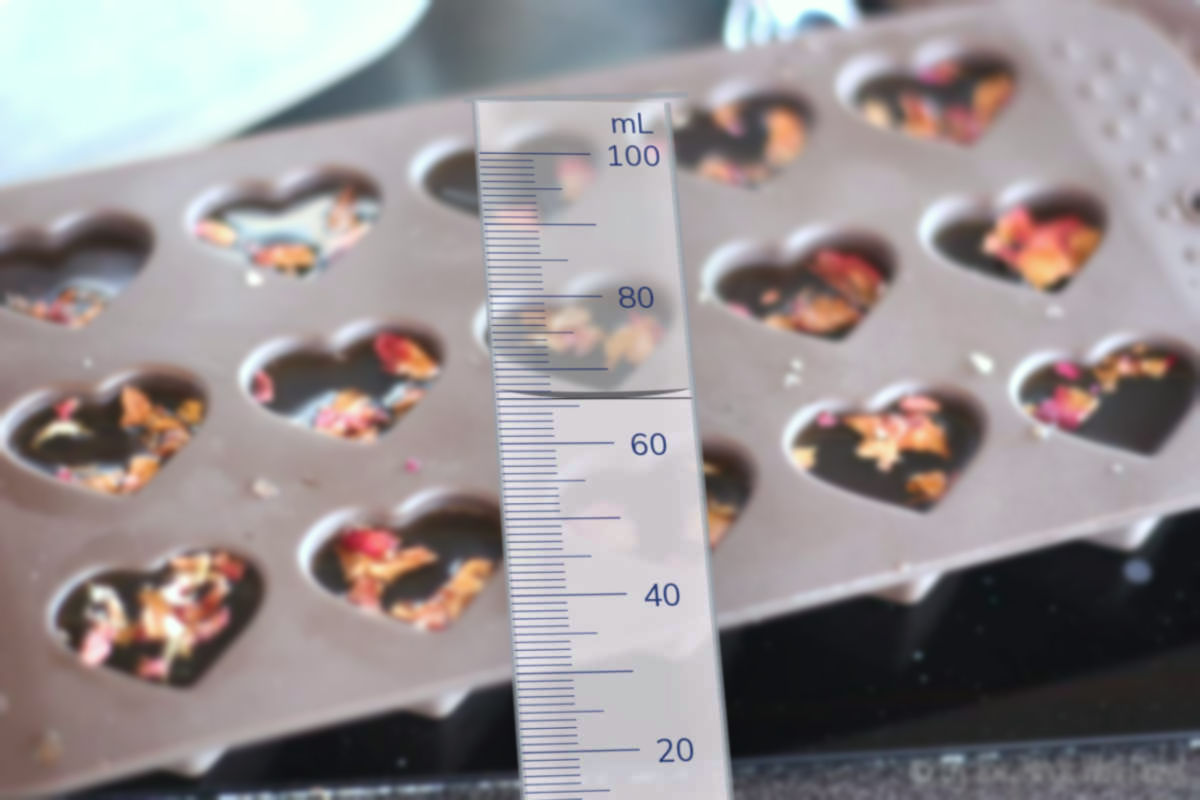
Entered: {"value": 66, "unit": "mL"}
